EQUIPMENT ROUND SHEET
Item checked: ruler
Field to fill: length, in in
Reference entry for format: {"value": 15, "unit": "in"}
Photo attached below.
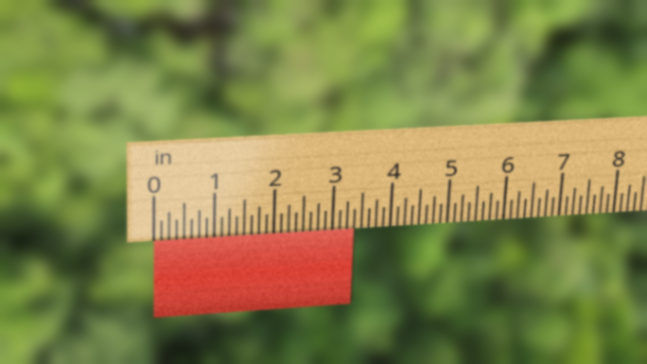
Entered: {"value": 3.375, "unit": "in"}
